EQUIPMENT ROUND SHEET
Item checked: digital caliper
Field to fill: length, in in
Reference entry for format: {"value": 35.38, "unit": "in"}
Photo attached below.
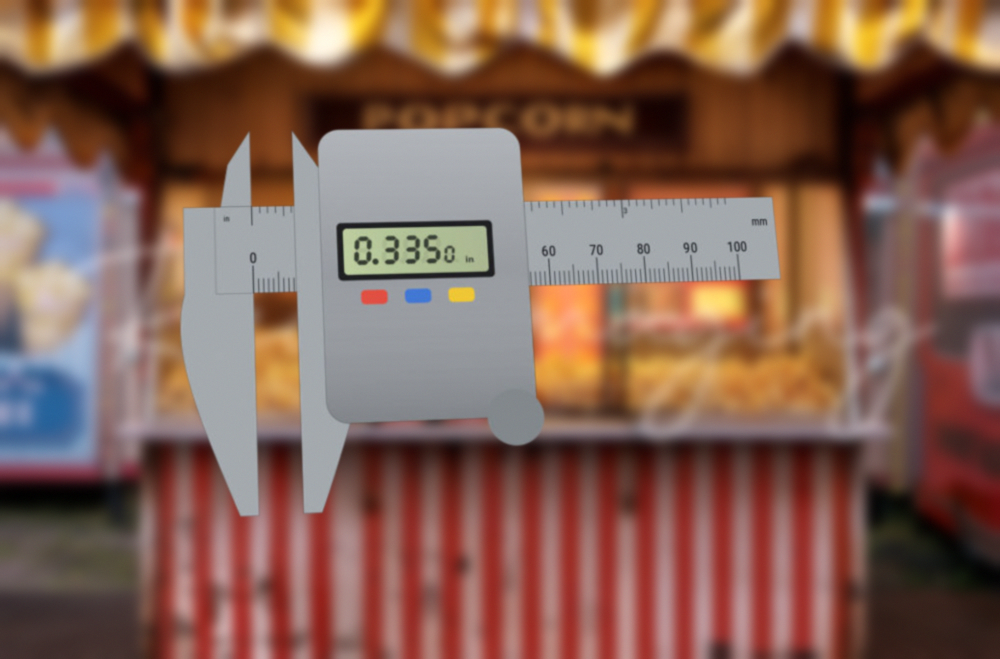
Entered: {"value": 0.3350, "unit": "in"}
